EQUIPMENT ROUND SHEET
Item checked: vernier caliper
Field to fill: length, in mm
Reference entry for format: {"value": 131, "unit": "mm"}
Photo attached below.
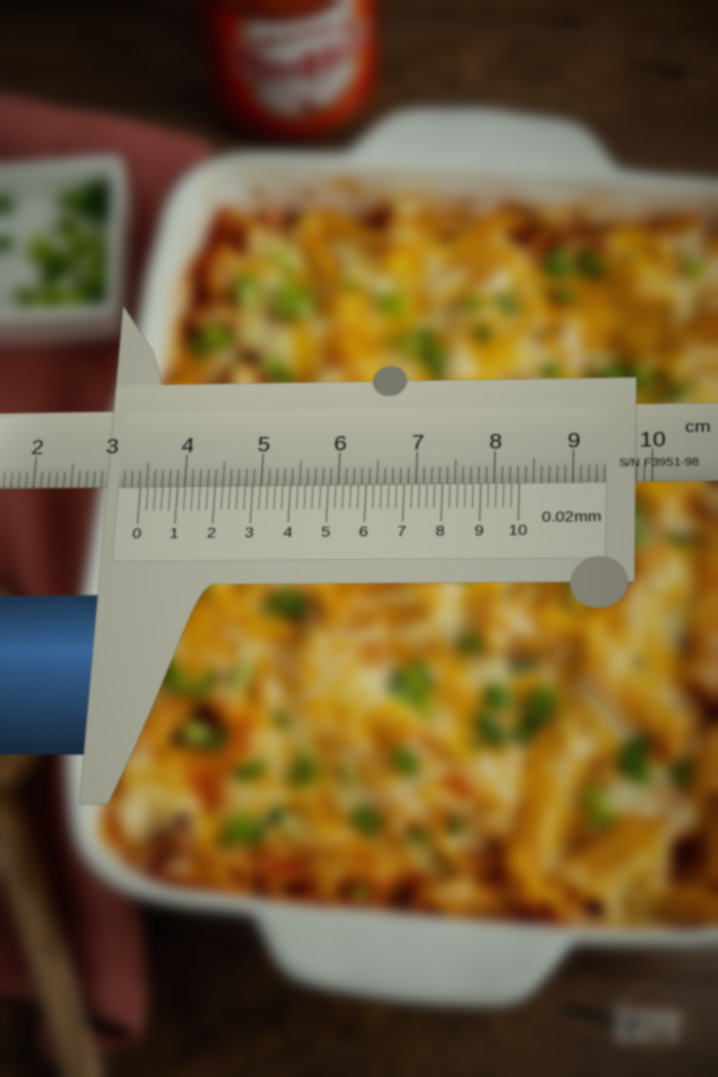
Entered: {"value": 34.2, "unit": "mm"}
